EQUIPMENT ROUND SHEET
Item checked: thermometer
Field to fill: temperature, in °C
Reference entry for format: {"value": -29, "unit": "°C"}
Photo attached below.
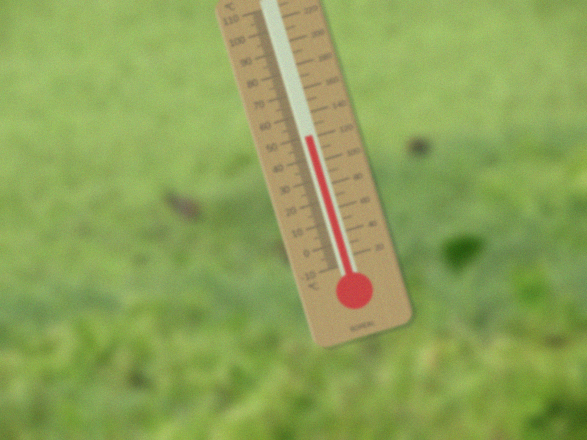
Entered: {"value": 50, "unit": "°C"}
